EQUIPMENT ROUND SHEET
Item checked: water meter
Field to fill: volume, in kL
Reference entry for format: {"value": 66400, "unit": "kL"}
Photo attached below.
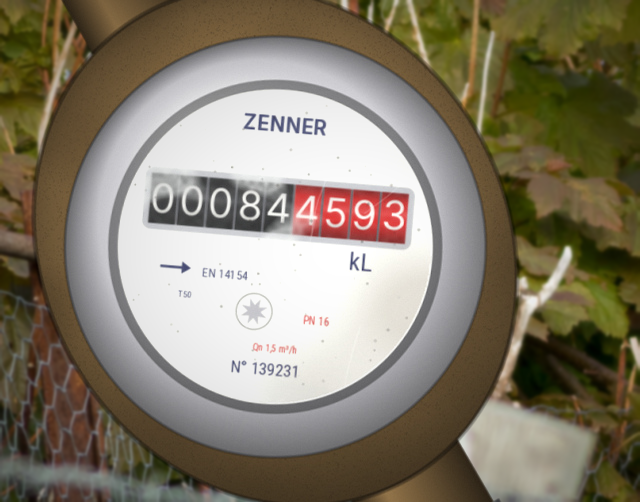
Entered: {"value": 84.4593, "unit": "kL"}
